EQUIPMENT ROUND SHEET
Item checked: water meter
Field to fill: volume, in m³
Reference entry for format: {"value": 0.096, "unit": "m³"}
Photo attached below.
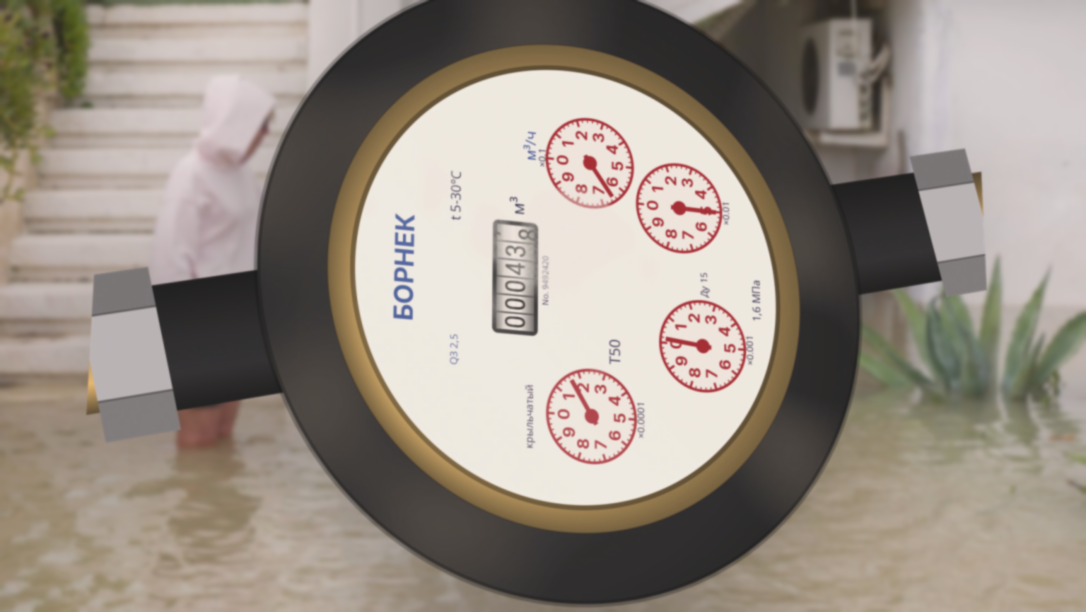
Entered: {"value": 437.6501, "unit": "m³"}
